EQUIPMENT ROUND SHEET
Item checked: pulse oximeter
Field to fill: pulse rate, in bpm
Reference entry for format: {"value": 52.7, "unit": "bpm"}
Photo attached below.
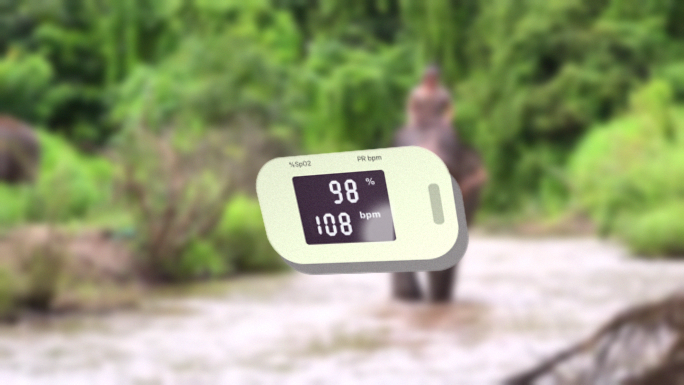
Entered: {"value": 108, "unit": "bpm"}
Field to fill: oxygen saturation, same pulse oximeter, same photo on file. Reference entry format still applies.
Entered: {"value": 98, "unit": "%"}
